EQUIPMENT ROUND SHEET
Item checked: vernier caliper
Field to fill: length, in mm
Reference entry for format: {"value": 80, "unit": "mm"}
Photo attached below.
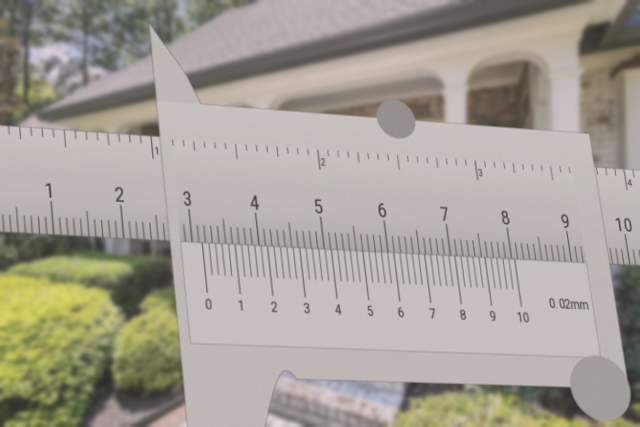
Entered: {"value": 31.5, "unit": "mm"}
